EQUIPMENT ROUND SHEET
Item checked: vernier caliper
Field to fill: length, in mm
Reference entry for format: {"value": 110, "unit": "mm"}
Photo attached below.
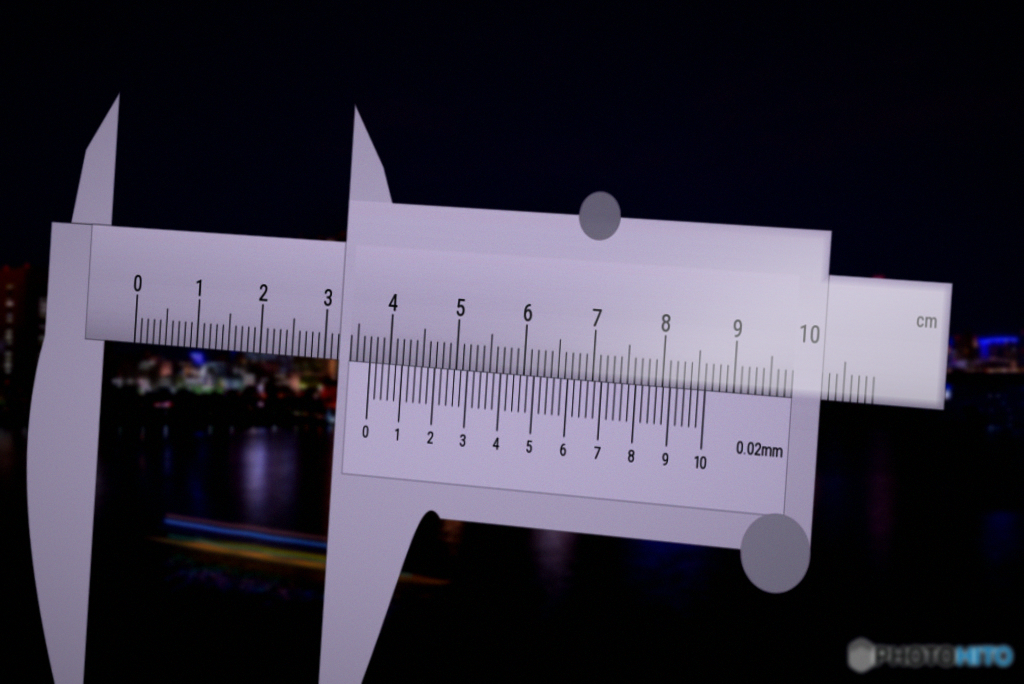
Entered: {"value": 37.0, "unit": "mm"}
